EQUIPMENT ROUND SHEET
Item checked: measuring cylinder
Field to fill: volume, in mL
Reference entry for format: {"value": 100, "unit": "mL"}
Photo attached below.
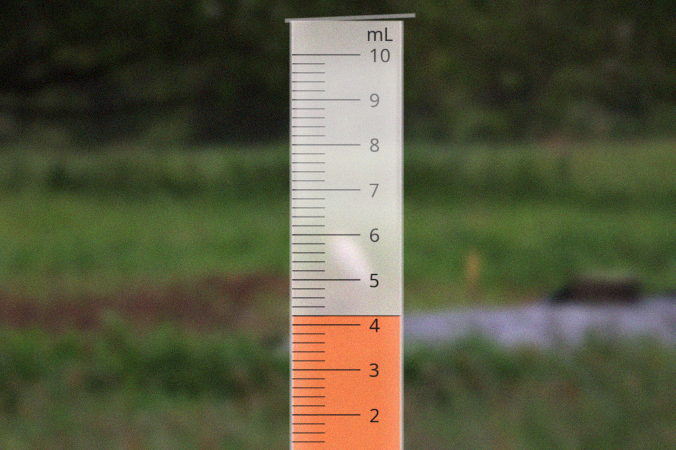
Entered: {"value": 4.2, "unit": "mL"}
